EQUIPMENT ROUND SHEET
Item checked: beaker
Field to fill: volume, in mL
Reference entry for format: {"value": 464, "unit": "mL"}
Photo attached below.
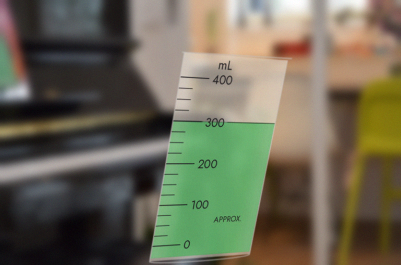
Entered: {"value": 300, "unit": "mL"}
